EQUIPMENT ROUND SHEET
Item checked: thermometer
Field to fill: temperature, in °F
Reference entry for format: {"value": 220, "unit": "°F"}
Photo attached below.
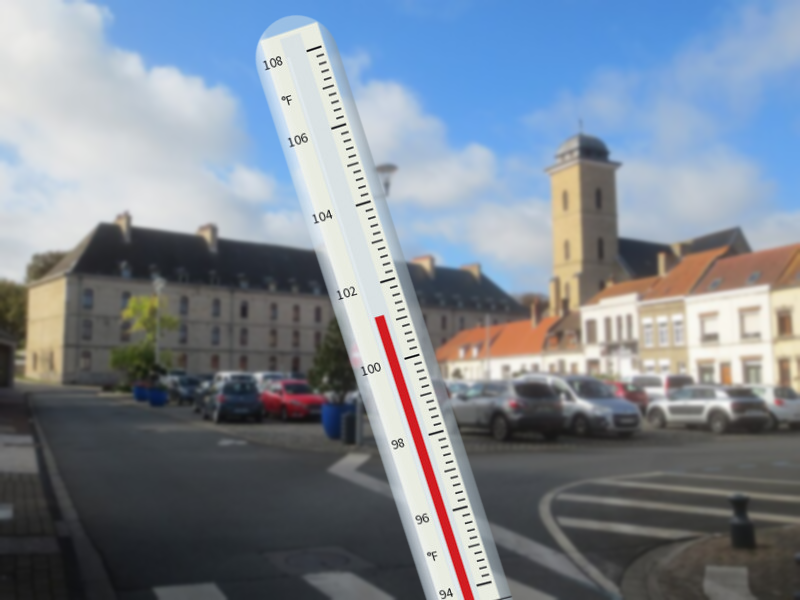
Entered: {"value": 101.2, "unit": "°F"}
